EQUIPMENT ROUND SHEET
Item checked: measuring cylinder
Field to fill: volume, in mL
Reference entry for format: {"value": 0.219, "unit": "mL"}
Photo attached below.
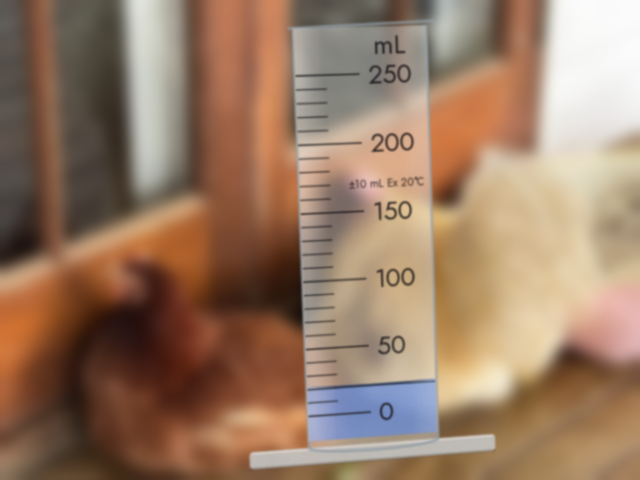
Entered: {"value": 20, "unit": "mL"}
